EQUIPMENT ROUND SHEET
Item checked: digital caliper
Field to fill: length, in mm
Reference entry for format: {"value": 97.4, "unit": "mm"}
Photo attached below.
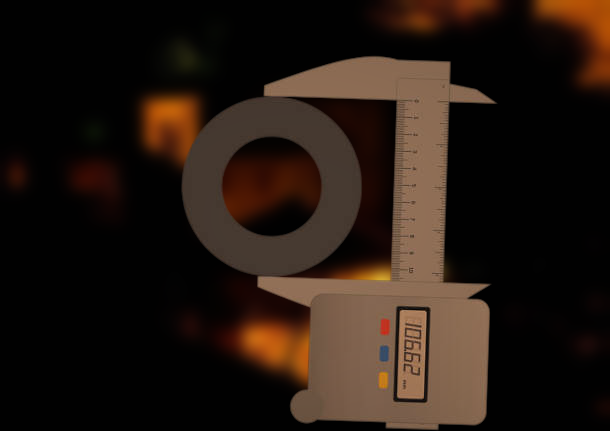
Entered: {"value": 106.62, "unit": "mm"}
